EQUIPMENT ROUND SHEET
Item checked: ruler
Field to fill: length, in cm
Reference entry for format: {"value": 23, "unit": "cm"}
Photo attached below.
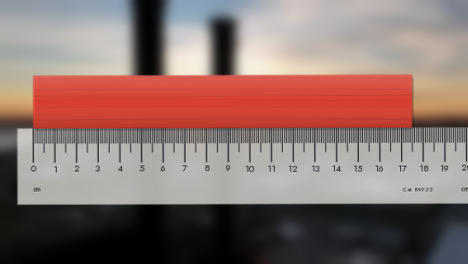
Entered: {"value": 17.5, "unit": "cm"}
